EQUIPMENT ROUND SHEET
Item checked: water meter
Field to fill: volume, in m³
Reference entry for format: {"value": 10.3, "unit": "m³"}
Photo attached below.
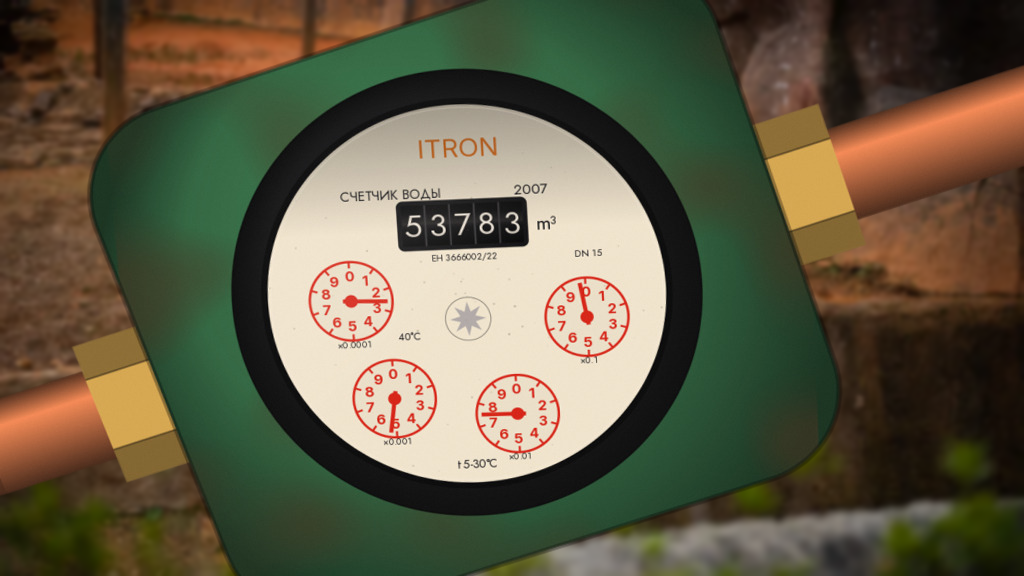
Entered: {"value": 53782.9752, "unit": "m³"}
